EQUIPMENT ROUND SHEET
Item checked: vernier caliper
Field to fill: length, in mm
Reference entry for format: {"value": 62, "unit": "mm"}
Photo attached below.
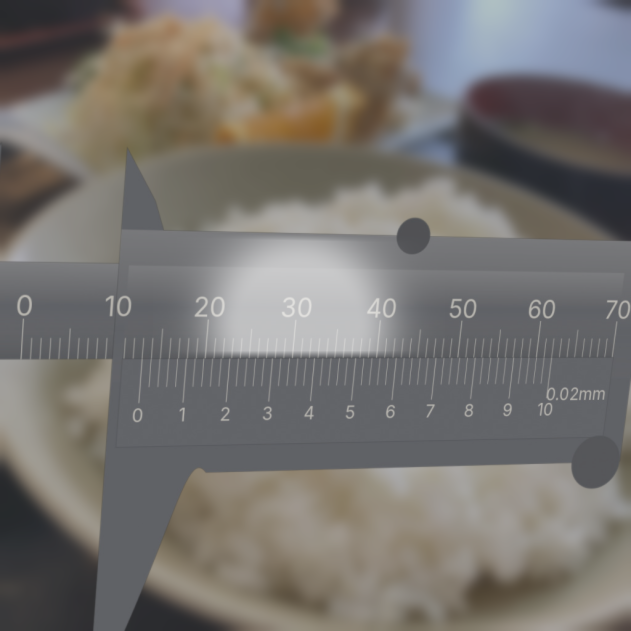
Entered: {"value": 13.0, "unit": "mm"}
